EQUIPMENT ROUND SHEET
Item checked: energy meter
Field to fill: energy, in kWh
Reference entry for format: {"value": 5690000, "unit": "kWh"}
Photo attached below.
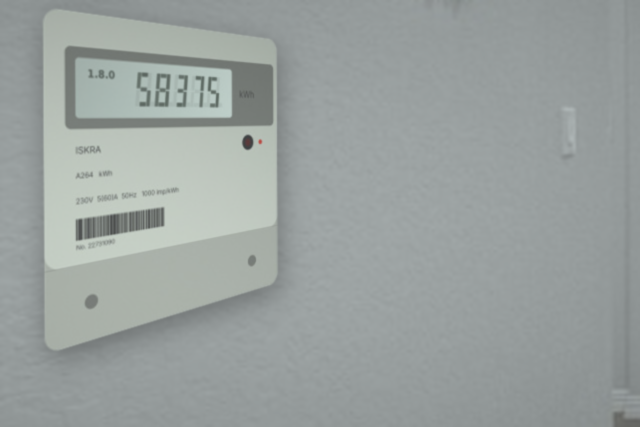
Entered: {"value": 58375, "unit": "kWh"}
